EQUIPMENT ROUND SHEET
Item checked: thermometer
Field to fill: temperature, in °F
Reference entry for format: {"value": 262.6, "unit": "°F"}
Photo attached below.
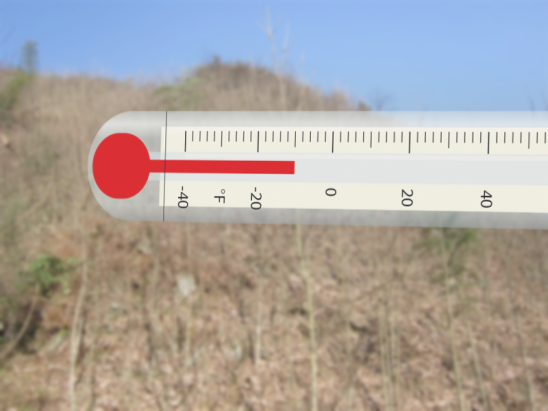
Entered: {"value": -10, "unit": "°F"}
